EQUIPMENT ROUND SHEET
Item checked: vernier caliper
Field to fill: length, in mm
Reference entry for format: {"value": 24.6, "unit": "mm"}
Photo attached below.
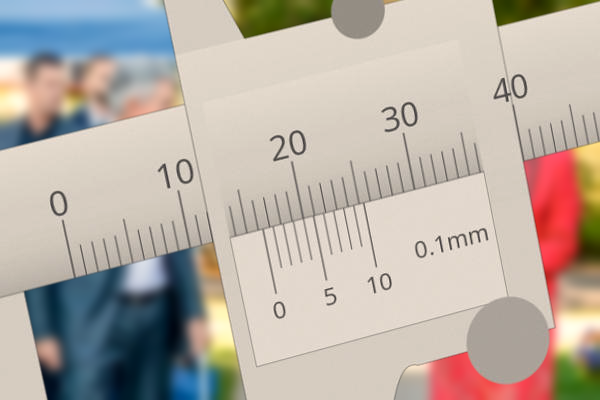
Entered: {"value": 16.4, "unit": "mm"}
